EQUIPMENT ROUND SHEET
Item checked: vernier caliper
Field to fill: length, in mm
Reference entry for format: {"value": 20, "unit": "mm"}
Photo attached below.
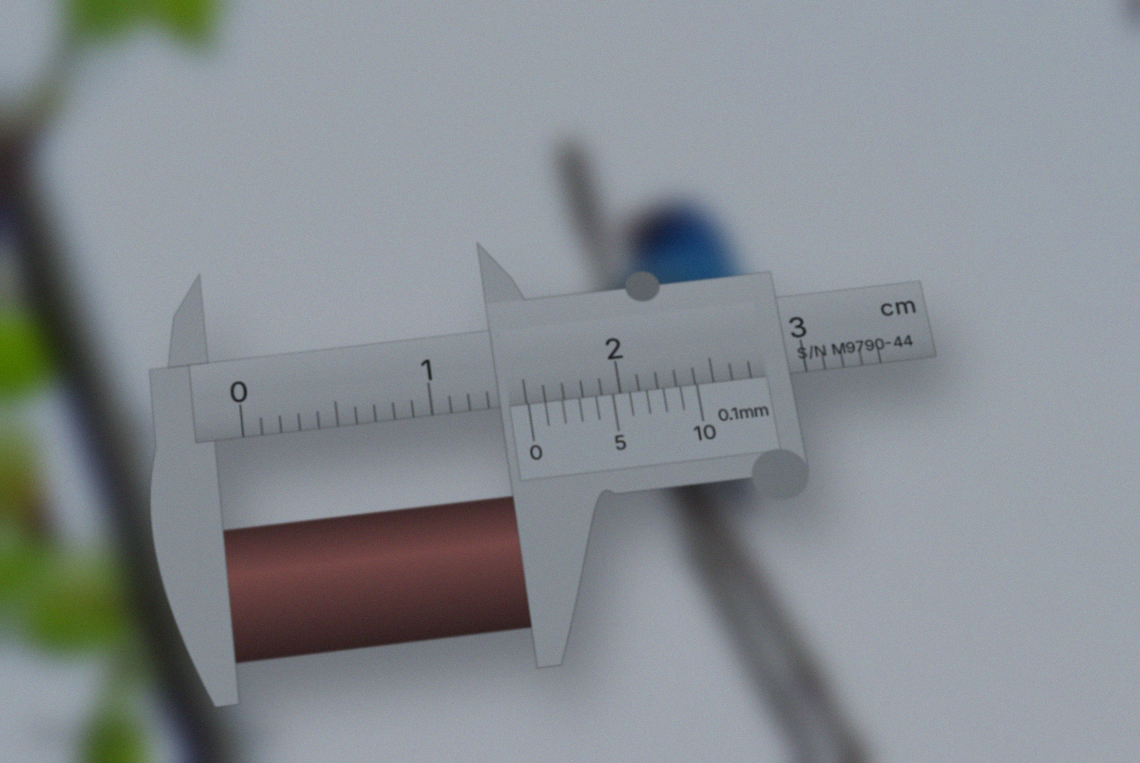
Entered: {"value": 15.1, "unit": "mm"}
